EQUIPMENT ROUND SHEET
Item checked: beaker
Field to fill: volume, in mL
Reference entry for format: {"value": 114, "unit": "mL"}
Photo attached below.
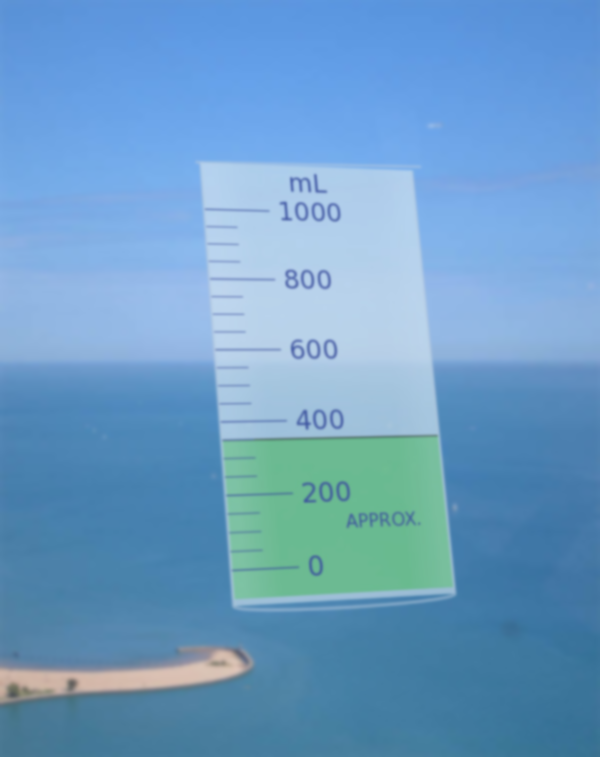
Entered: {"value": 350, "unit": "mL"}
